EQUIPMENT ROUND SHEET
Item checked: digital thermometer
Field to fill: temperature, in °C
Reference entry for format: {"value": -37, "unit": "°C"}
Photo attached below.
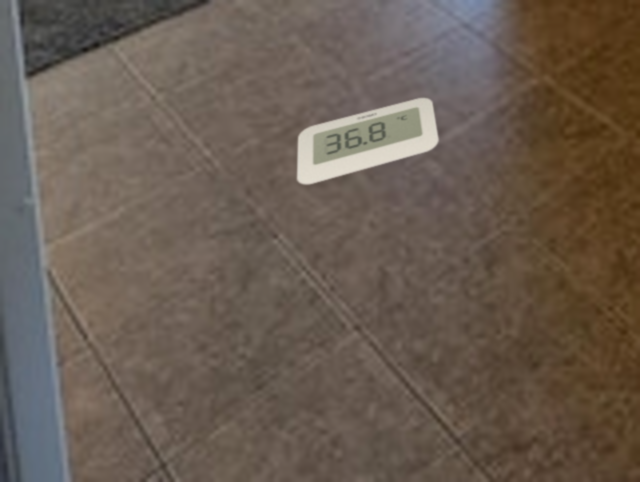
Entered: {"value": 36.8, "unit": "°C"}
